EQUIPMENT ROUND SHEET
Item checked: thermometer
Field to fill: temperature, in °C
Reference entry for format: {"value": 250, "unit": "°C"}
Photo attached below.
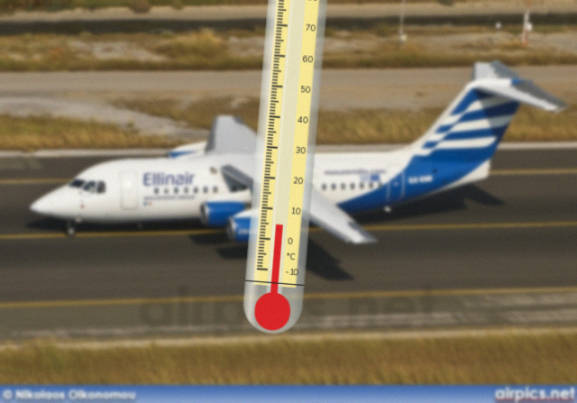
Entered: {"value": 5, "unit": "°C"}
